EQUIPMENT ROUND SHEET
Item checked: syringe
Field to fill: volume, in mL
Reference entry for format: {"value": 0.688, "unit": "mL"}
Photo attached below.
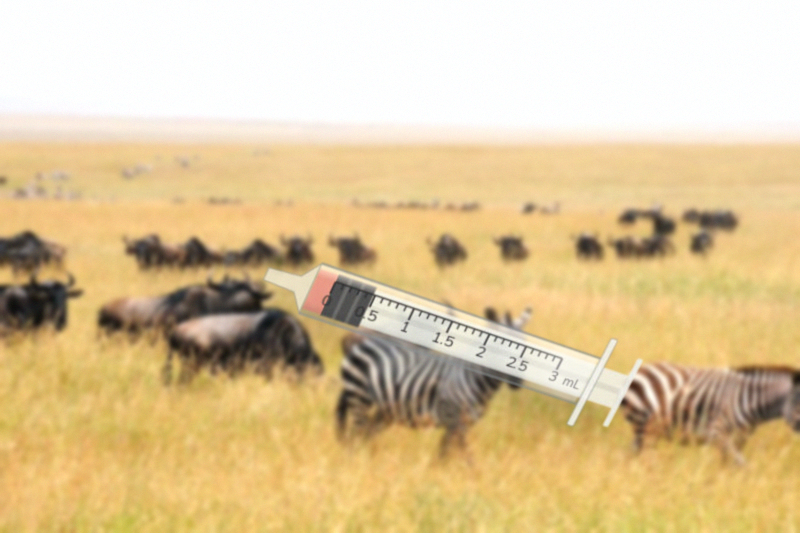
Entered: {"value": 0, "unit": "mL"}
